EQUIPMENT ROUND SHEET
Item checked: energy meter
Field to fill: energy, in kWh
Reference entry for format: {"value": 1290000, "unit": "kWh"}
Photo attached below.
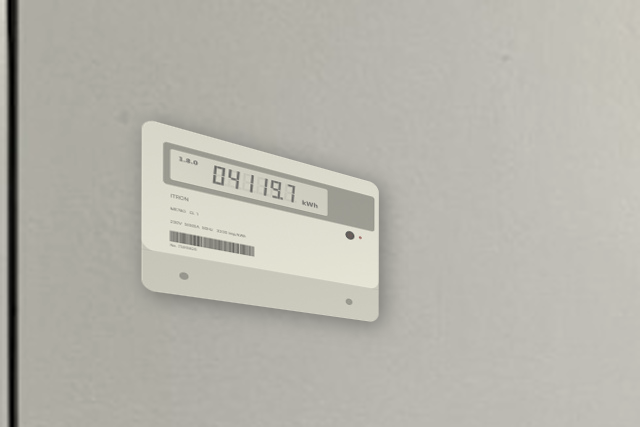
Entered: {"value": 4119.7, "unit": "kWh"}
